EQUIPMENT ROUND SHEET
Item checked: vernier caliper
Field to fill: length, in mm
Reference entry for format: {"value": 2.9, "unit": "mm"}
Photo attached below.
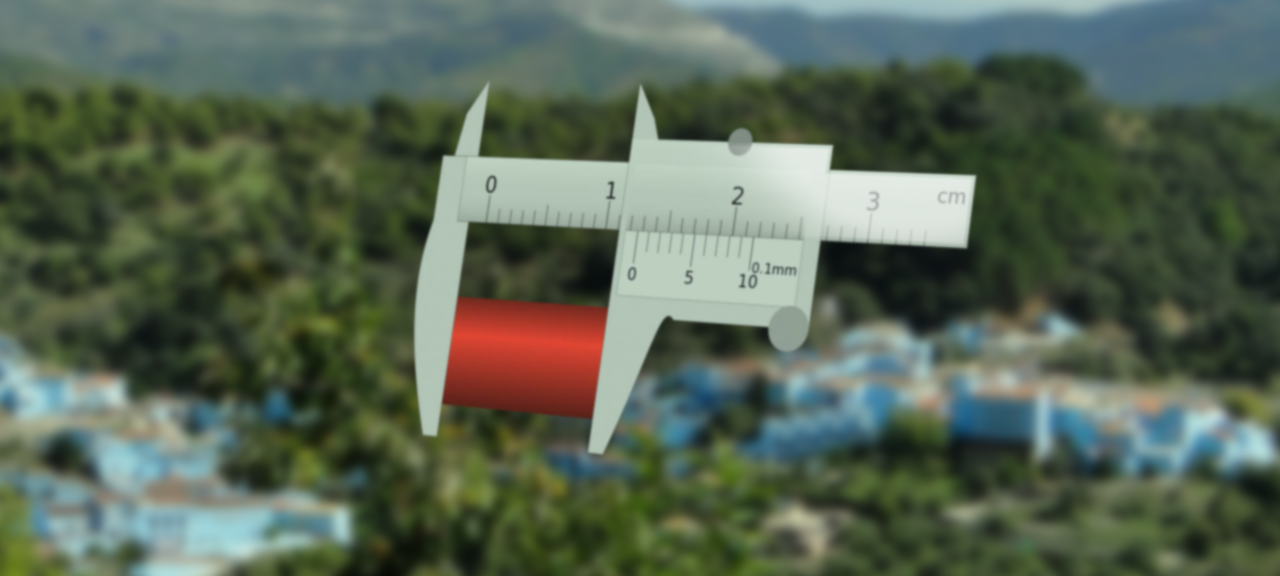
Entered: {"value": 12.6, "unit": "mm"}
